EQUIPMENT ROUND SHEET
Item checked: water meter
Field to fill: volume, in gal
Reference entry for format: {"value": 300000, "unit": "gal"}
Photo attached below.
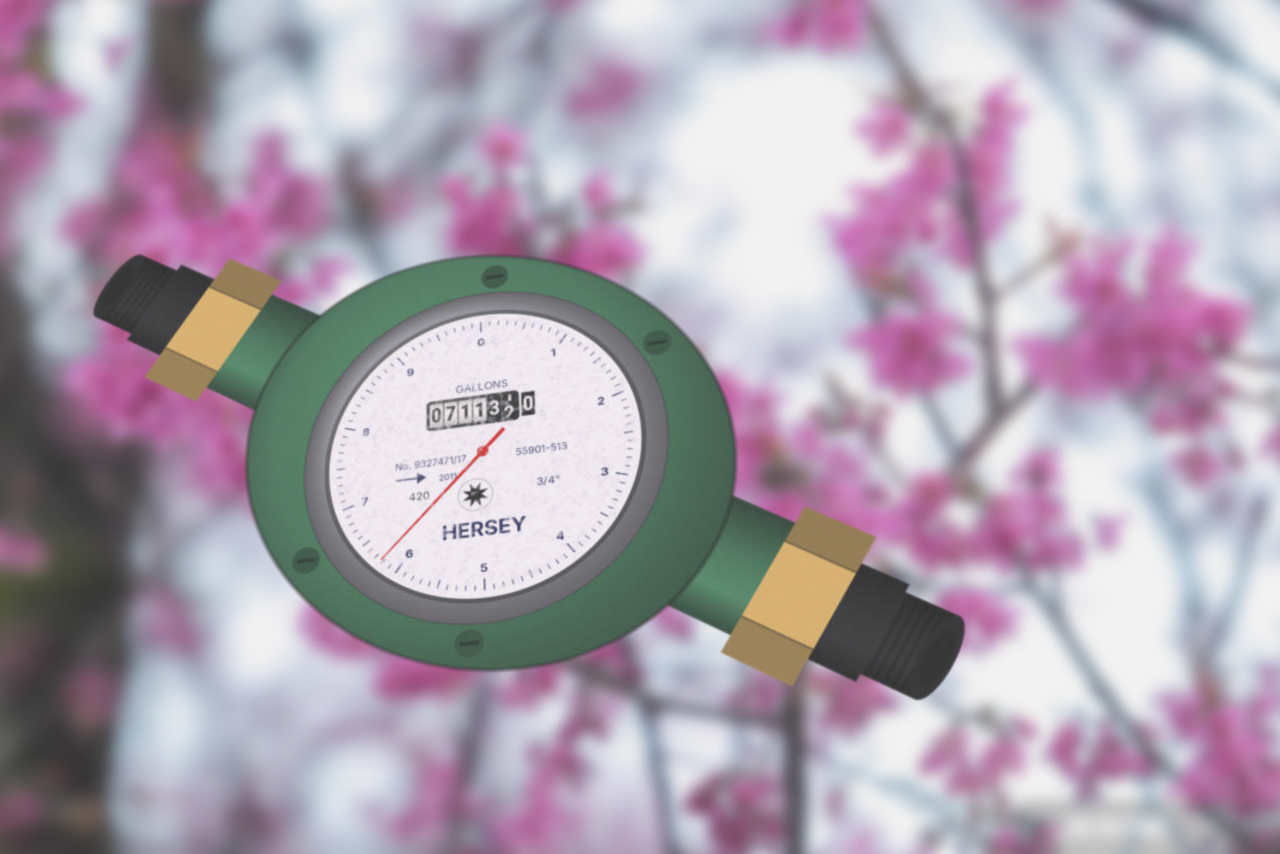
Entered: {"value": 711316.2, "unit": "gal"}
